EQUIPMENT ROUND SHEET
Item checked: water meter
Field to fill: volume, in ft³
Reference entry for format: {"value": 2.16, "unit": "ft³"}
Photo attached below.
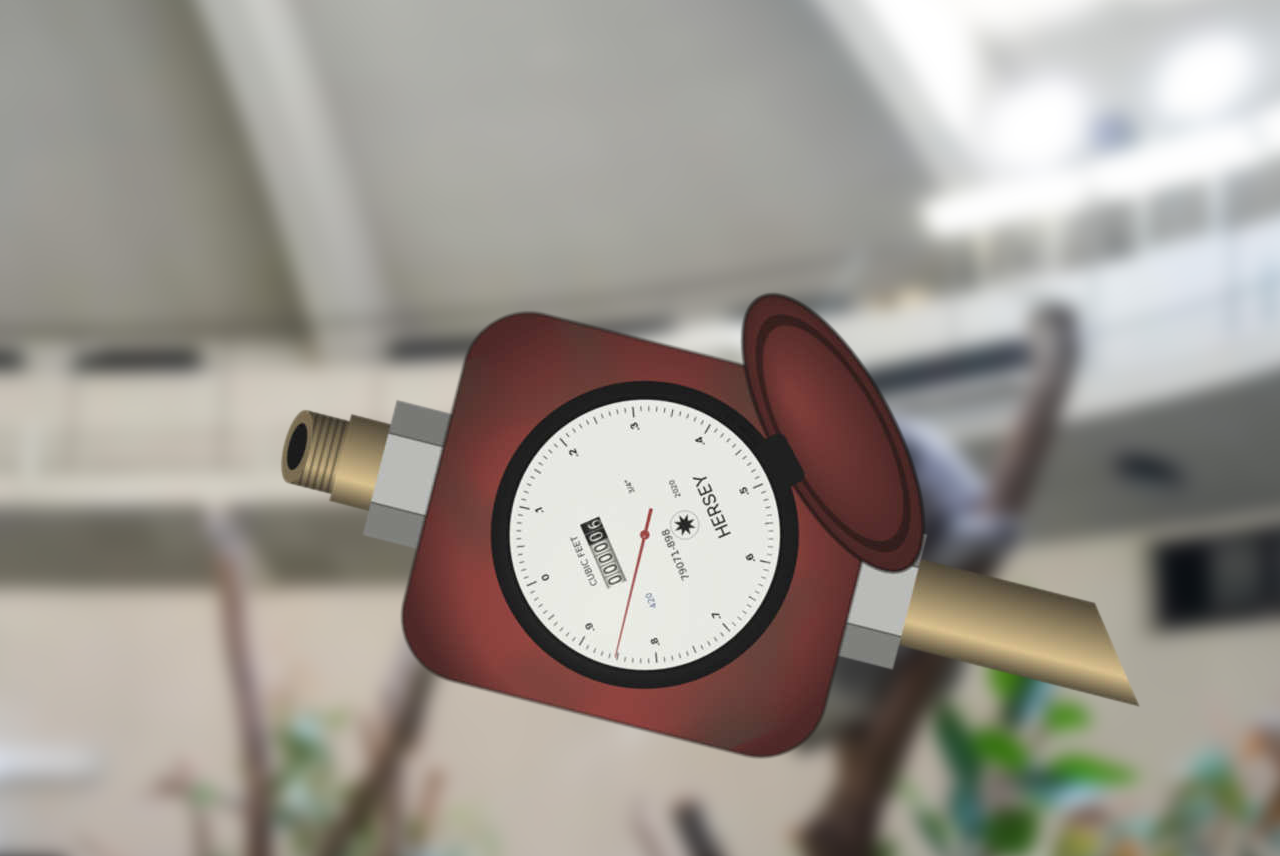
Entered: {"value": 5.85, "unit": "ft³"}
